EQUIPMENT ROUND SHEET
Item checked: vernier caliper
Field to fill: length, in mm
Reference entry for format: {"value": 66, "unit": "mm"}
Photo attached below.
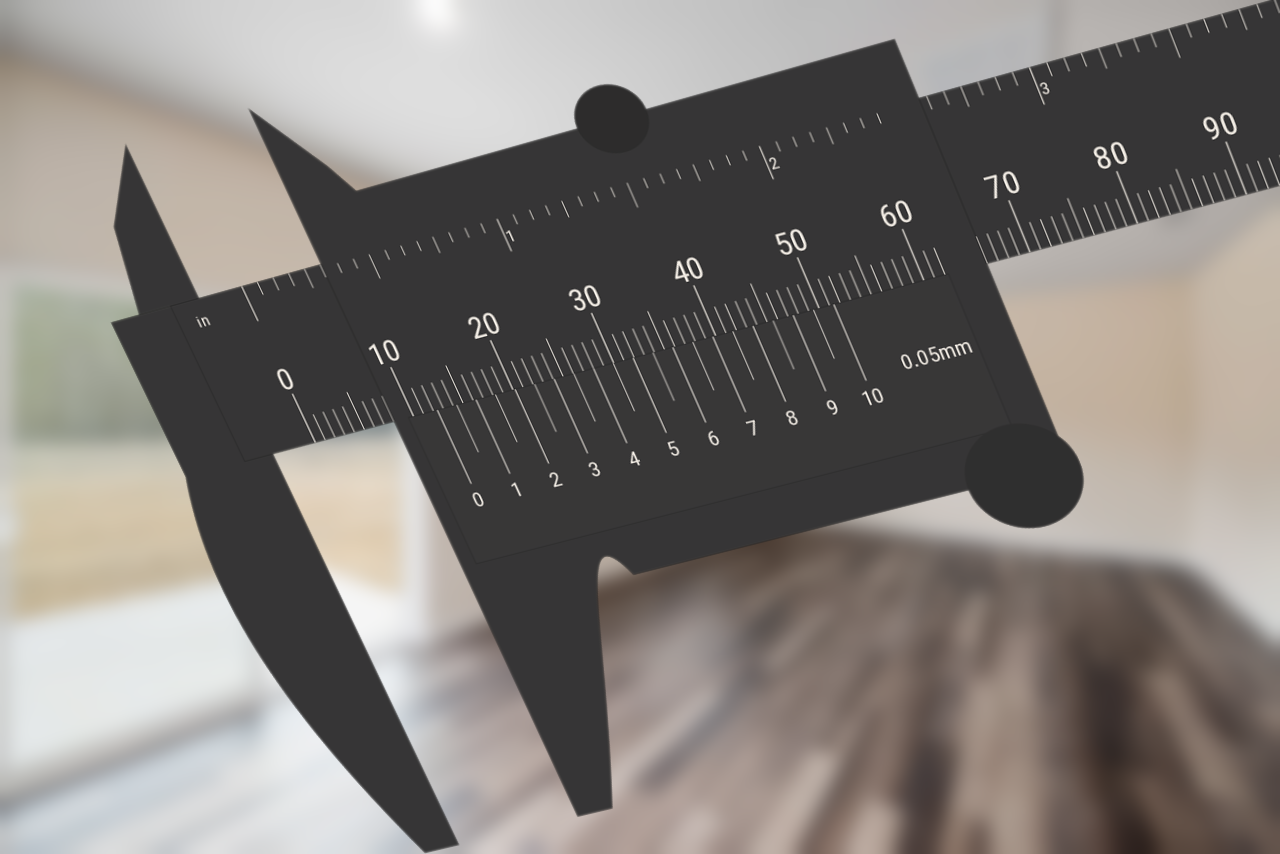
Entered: {"value": 12.4, "unit": "mm"}
